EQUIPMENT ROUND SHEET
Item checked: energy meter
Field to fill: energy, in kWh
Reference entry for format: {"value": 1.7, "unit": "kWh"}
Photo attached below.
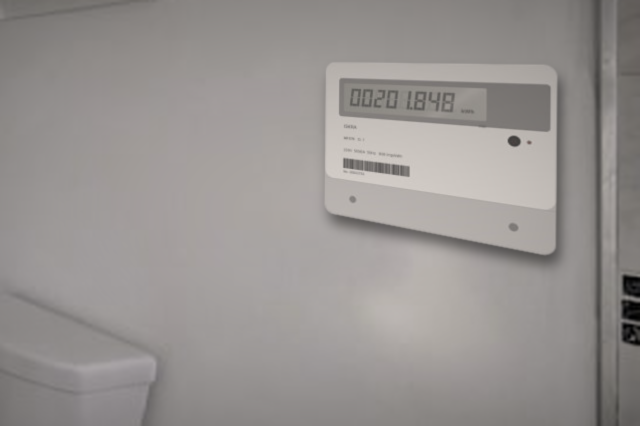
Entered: {"value": 201.848, "unit": "kWh"}
